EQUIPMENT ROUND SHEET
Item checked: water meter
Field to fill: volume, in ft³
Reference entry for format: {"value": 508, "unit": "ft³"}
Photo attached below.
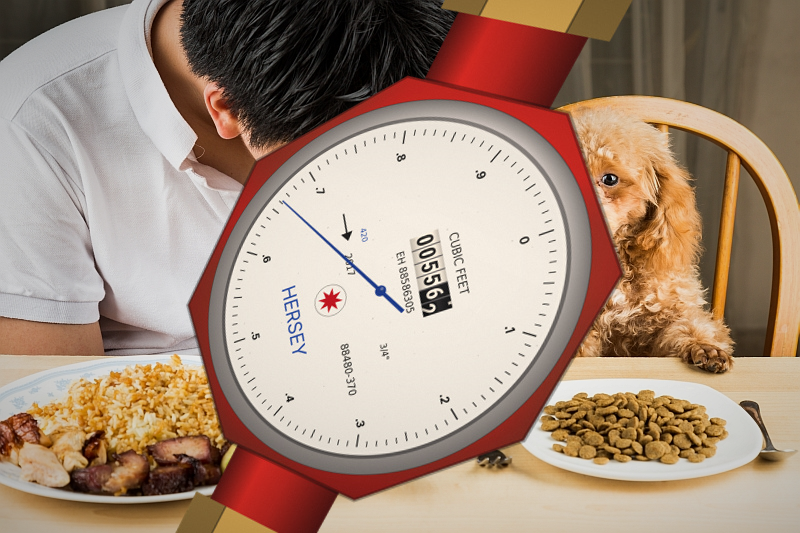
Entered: {"value": 5561.66, "unit": "ft³"}
